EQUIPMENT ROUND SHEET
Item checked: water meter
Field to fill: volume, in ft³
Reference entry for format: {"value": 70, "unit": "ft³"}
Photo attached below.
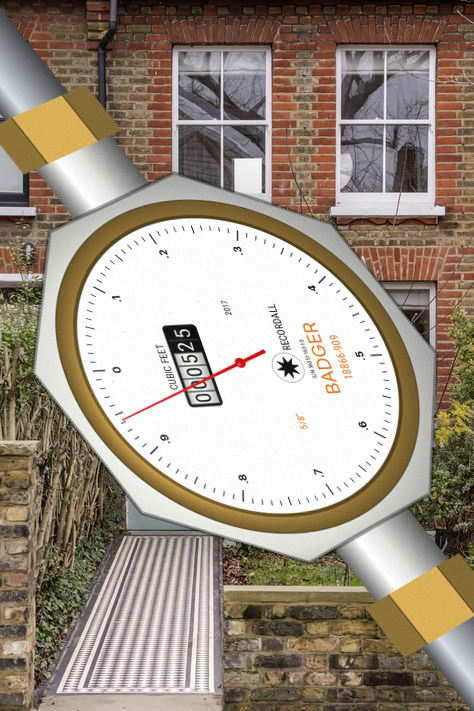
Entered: {"value": 524.94, "unit": "ft³"}
